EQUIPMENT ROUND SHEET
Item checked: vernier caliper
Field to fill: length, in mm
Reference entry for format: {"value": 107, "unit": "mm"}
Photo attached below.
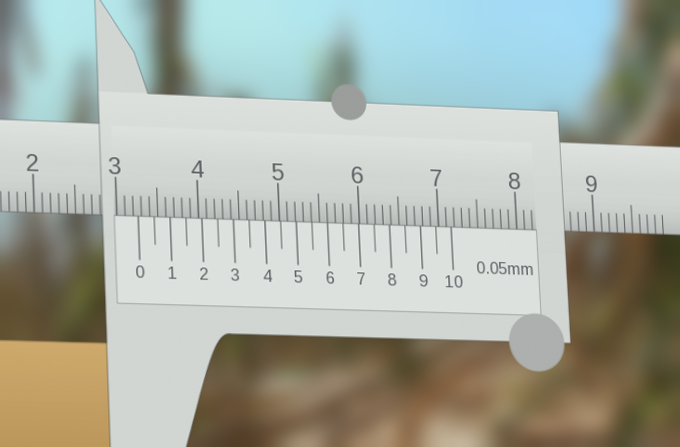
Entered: {"value": 32.6, "unit": "mm"}
